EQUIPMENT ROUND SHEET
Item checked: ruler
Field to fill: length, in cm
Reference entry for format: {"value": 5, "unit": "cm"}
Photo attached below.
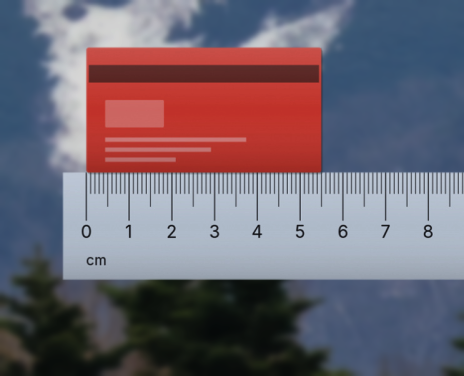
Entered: {"value": 5.5, "unit": "cm"}
